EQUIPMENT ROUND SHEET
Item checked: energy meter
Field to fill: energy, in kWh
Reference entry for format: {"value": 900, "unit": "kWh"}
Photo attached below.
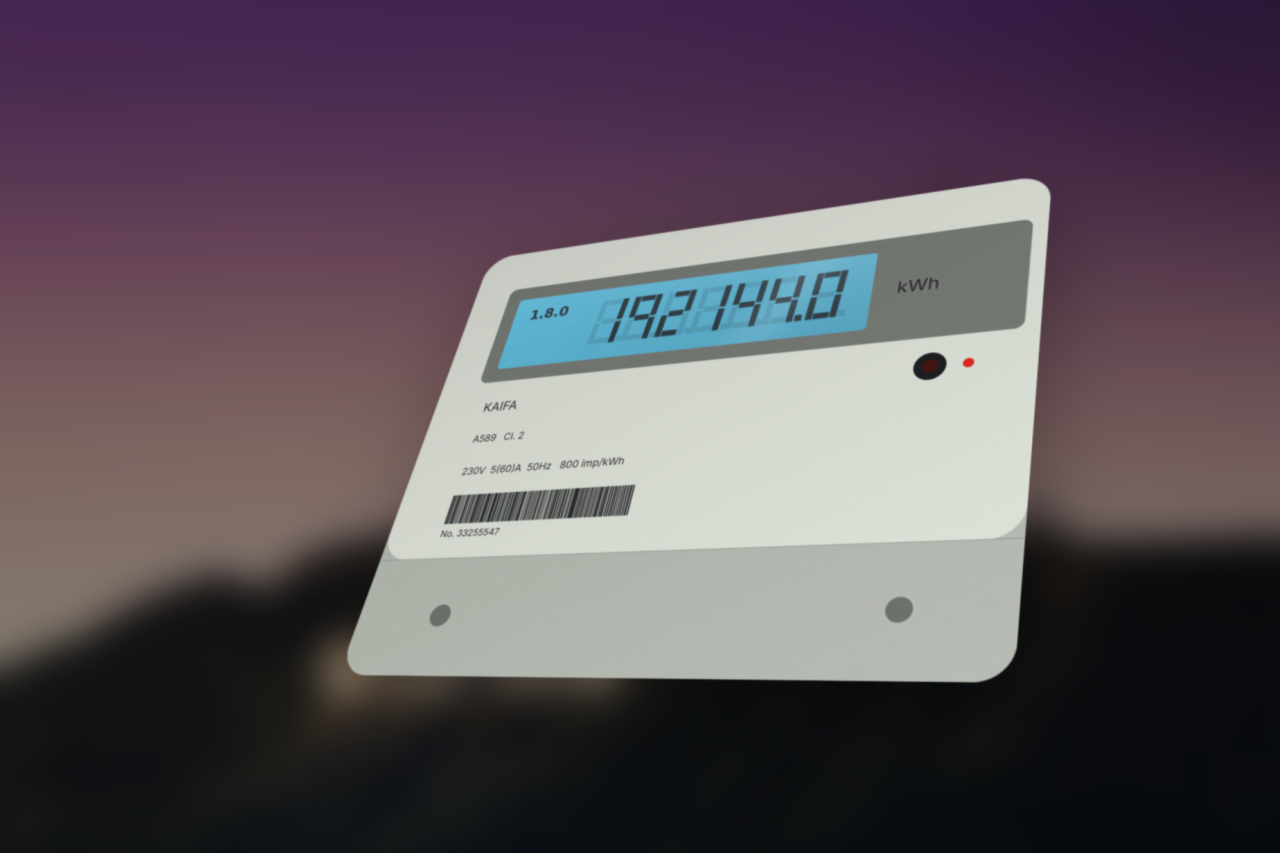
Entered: {"value": 192144.0, "unit": "kWh"}
